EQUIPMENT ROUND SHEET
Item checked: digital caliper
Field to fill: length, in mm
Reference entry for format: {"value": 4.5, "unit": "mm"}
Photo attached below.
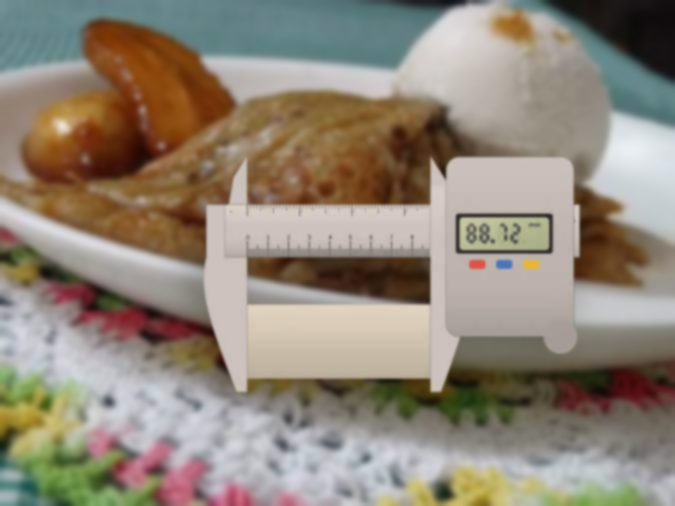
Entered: {"value": 88.72, "unit": "mm"}
